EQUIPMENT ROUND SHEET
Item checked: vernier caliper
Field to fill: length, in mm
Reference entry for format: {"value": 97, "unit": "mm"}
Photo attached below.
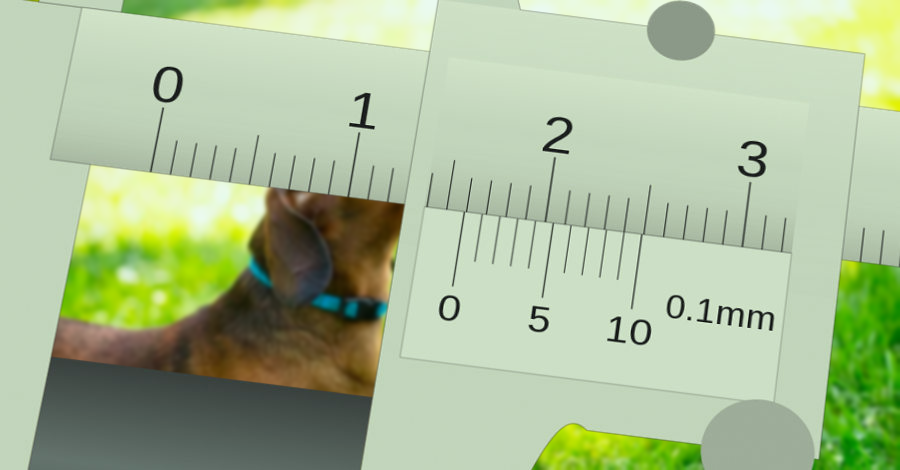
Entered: {"value": 15.9, "unit": "mm"}
